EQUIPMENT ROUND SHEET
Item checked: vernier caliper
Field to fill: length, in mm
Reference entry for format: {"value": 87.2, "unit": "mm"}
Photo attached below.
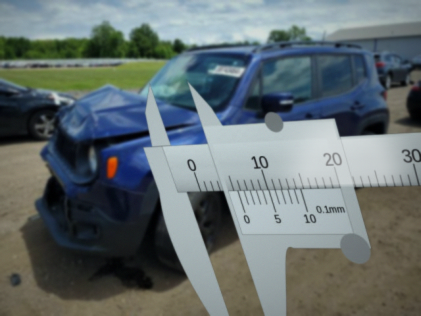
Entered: {"value": 5.6, "unit": "mm"}
